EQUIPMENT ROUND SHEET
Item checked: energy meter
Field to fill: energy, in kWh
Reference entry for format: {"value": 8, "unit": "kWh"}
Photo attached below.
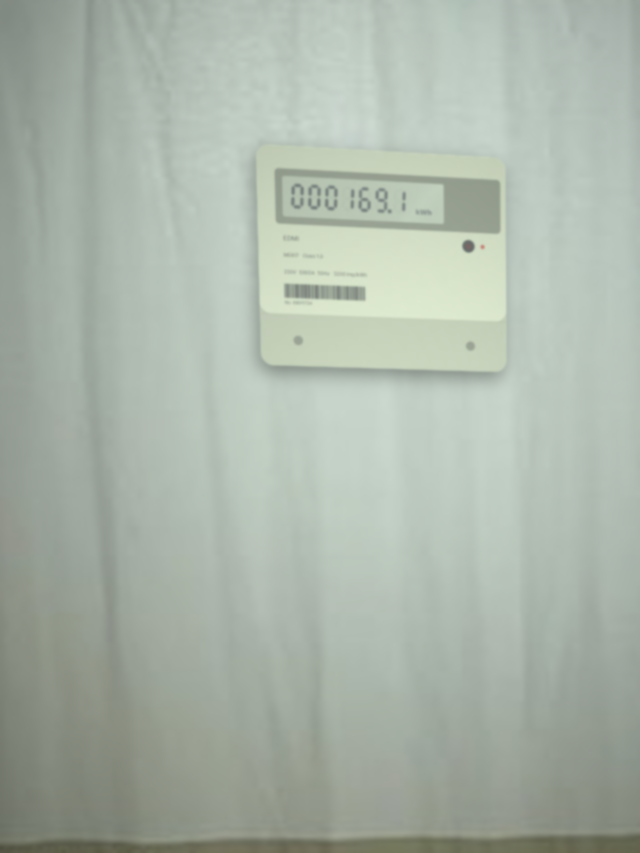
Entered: {"value": 169.1, "unit": "kWh"}
